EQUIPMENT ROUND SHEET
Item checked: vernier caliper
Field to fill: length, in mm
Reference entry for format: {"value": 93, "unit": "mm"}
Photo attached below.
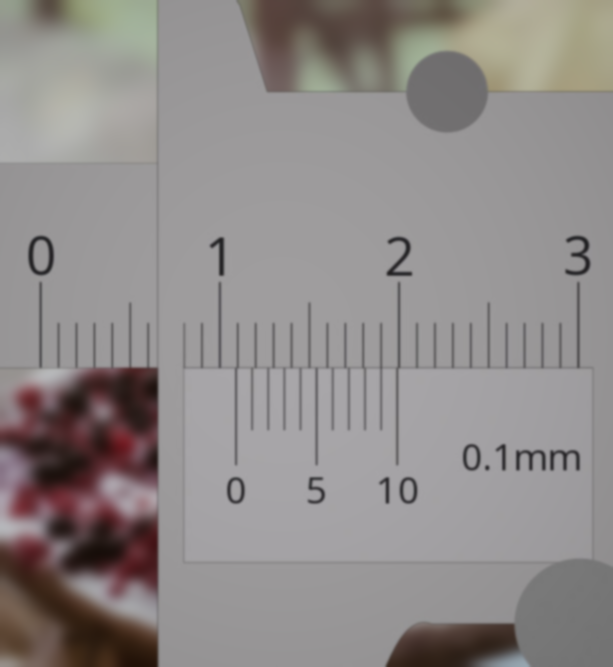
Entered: {"value": 10.9, "unit": "mm"}
